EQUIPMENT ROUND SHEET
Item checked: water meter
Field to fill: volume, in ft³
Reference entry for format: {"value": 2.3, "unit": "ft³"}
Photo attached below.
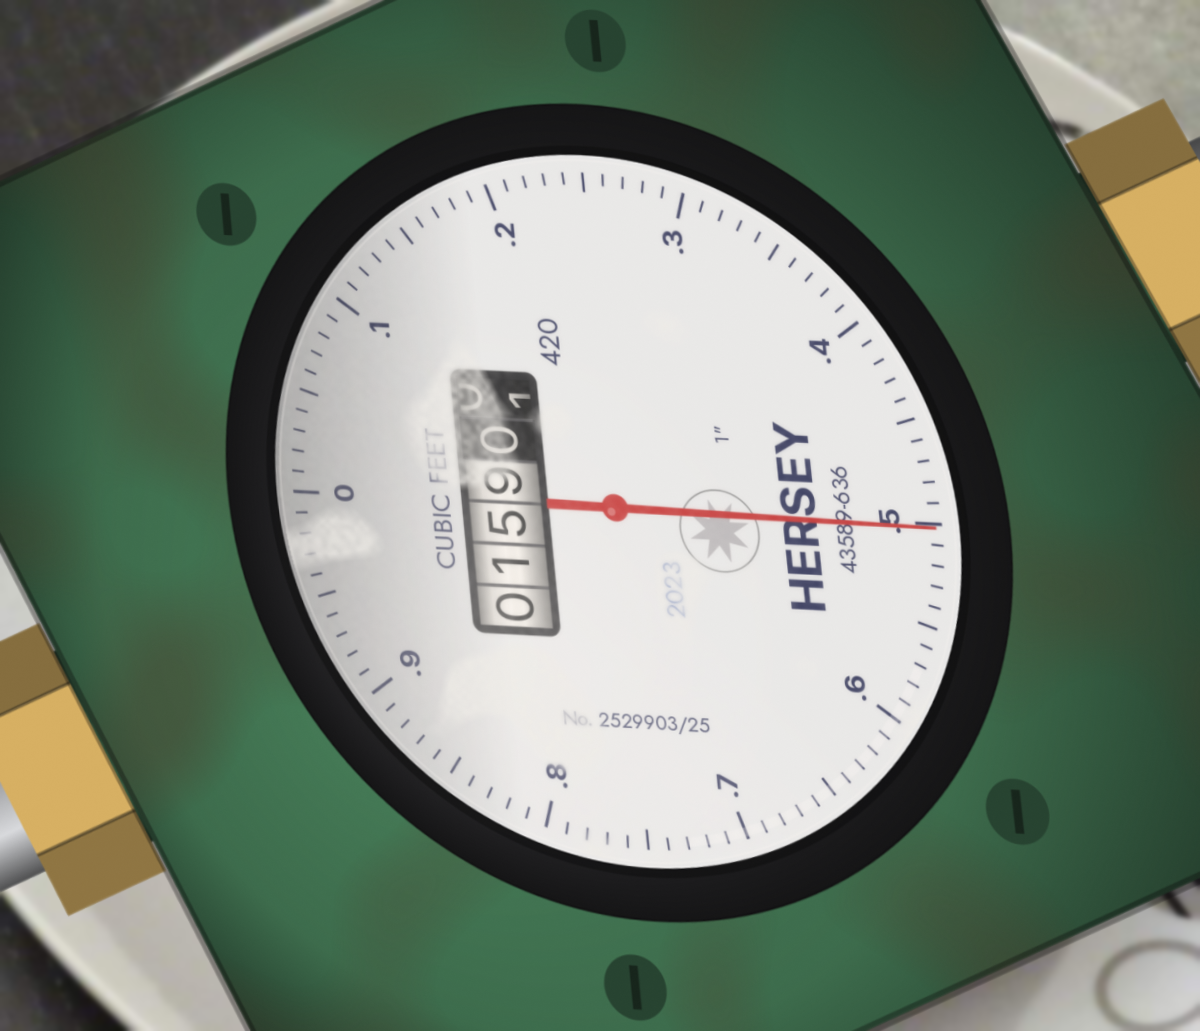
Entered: {"value": 15900.50, "unit": "ft³"}
